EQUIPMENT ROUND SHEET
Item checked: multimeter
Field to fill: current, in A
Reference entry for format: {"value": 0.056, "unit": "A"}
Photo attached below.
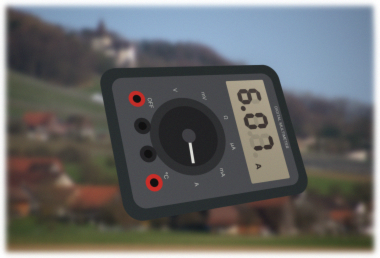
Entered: {"value": 6.07, "unit": "A"}
